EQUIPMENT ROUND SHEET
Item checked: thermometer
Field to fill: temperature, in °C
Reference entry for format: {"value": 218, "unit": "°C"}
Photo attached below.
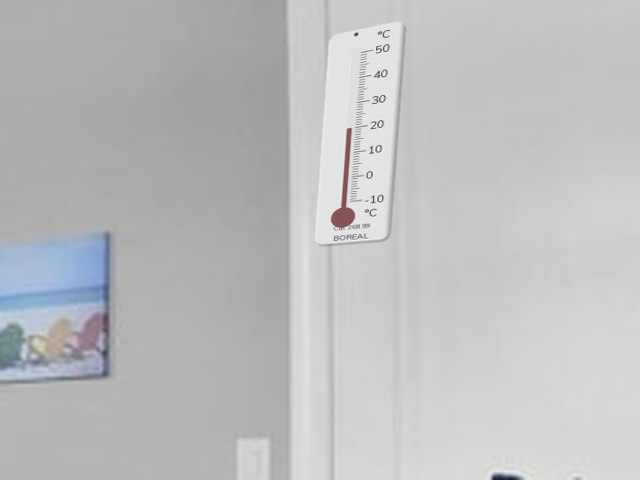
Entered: {"value": 20, "unit": "°C"}
